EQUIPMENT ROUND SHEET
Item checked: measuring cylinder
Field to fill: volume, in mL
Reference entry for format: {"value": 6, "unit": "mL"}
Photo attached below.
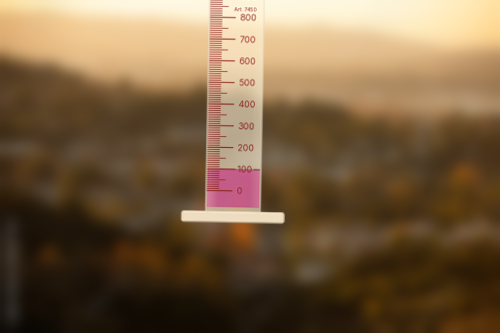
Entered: {"value": 100, "unit": "mL"}
